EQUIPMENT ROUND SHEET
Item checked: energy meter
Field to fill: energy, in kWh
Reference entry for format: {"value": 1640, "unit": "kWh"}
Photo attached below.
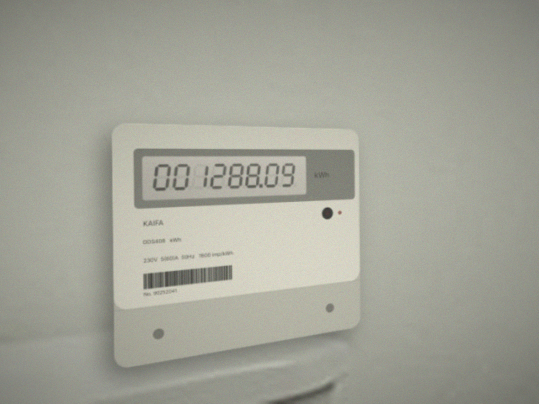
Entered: {"value": 1288.09, "unit": "kWh"}
